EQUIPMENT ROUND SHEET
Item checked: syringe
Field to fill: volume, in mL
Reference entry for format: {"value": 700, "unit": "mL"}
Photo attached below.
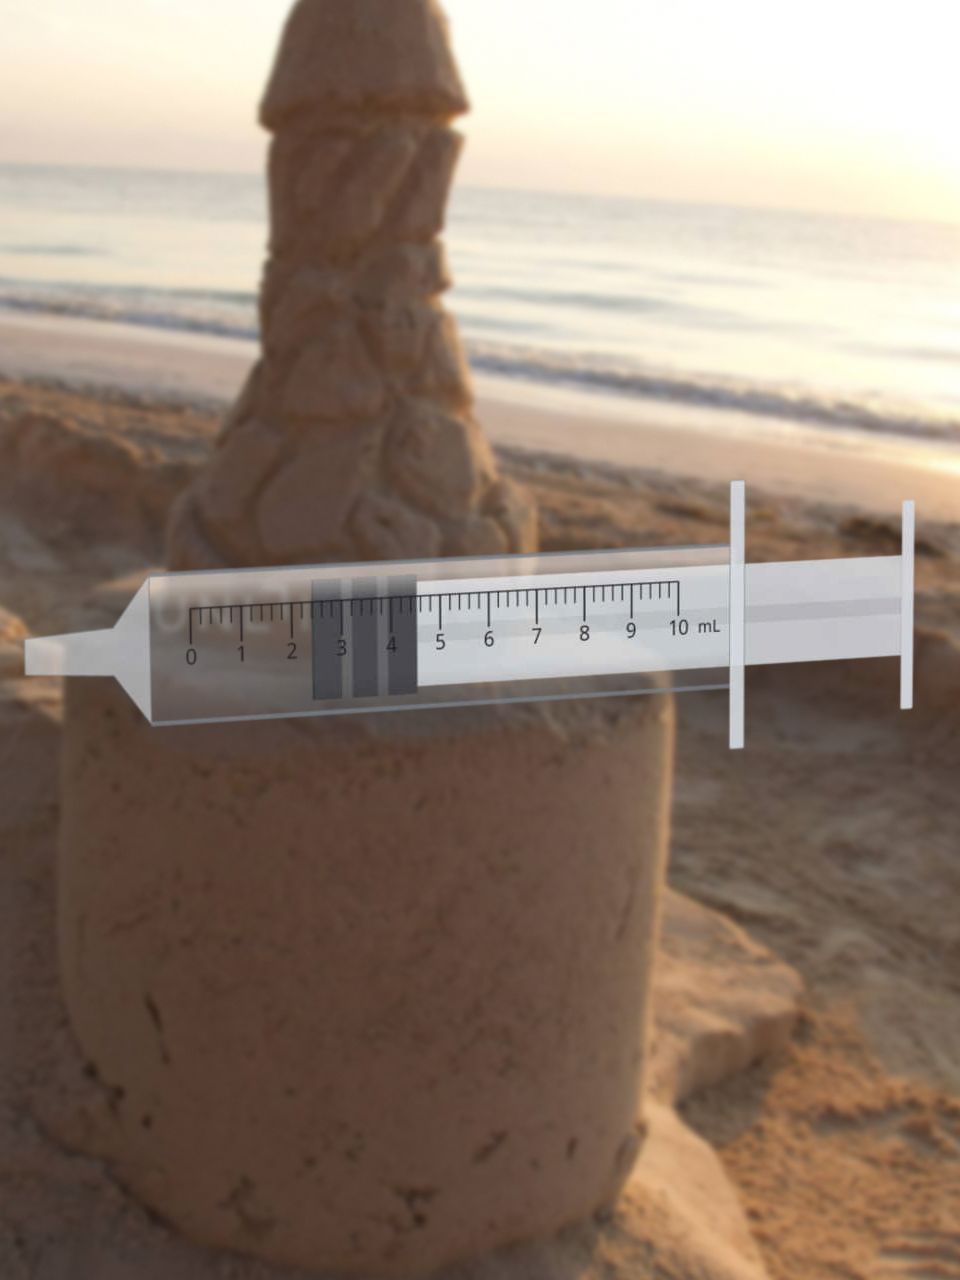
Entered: {"value": 2.4, "unit": "mL"}
